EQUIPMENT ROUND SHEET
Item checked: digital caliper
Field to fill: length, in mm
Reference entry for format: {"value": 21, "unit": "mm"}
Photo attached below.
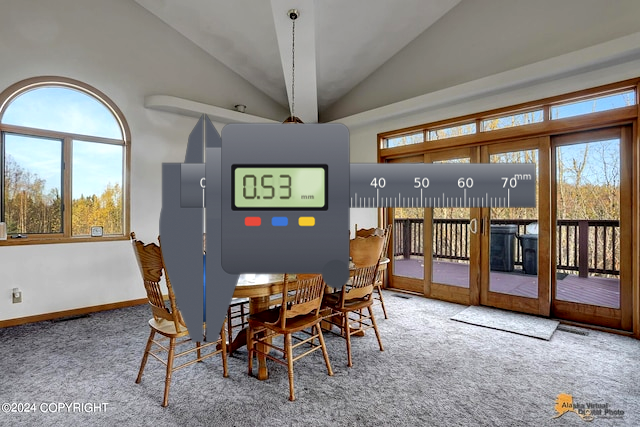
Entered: {"value": 0.53, "unit": "mm"}
